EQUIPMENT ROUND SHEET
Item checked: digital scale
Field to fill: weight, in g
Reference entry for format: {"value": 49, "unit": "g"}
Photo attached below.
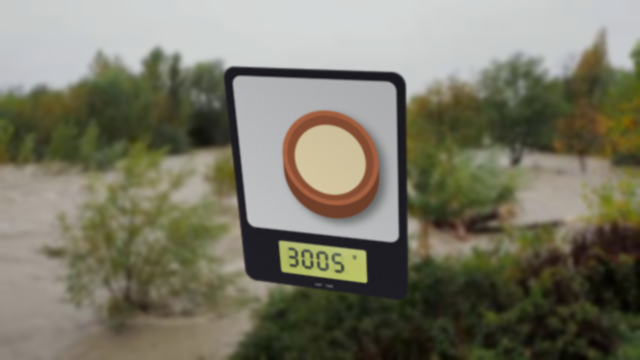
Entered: {"value": 3005, "unit": "g"}
